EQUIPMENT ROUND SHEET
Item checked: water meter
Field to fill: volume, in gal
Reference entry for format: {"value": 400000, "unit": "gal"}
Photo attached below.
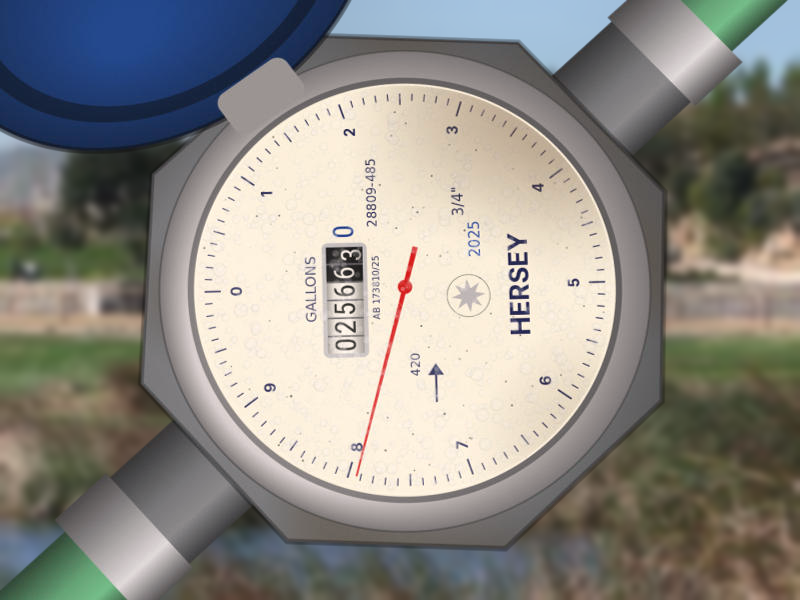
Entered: {"value": 256627.9, "unit": "gal"}
